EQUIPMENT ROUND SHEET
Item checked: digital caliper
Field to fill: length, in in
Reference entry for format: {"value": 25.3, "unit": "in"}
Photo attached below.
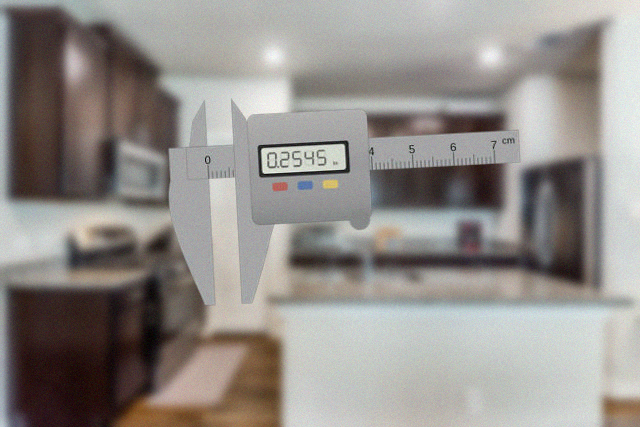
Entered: {"value": 0.2545, "unit": "in"}
